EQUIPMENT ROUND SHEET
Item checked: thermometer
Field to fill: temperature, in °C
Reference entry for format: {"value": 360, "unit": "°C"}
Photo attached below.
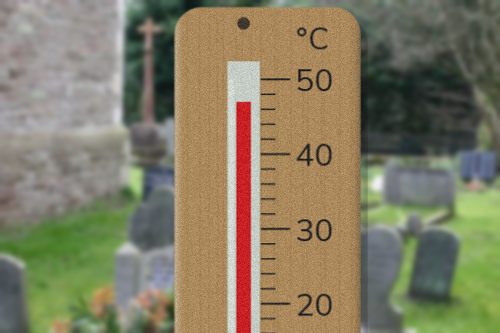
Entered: {"value": 47, "unit": "°C"}
